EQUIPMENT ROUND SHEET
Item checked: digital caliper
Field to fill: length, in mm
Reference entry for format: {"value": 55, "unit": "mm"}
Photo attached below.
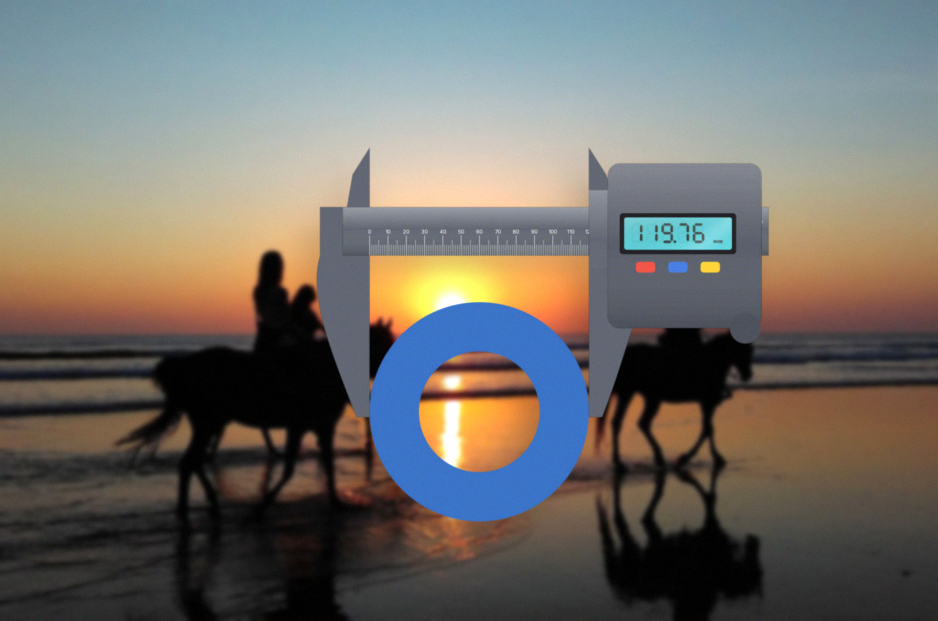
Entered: {"value": 119.76, "unit": "mm"}
